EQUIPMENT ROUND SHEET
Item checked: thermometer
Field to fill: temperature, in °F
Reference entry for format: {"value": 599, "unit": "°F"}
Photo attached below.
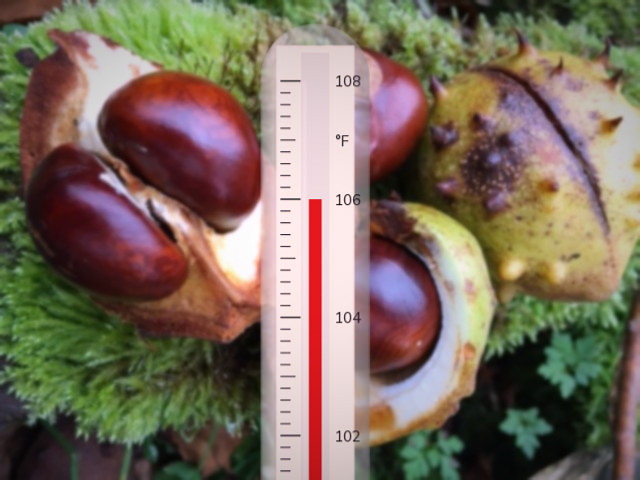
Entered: {"value": 106, "unit": "°F"}
